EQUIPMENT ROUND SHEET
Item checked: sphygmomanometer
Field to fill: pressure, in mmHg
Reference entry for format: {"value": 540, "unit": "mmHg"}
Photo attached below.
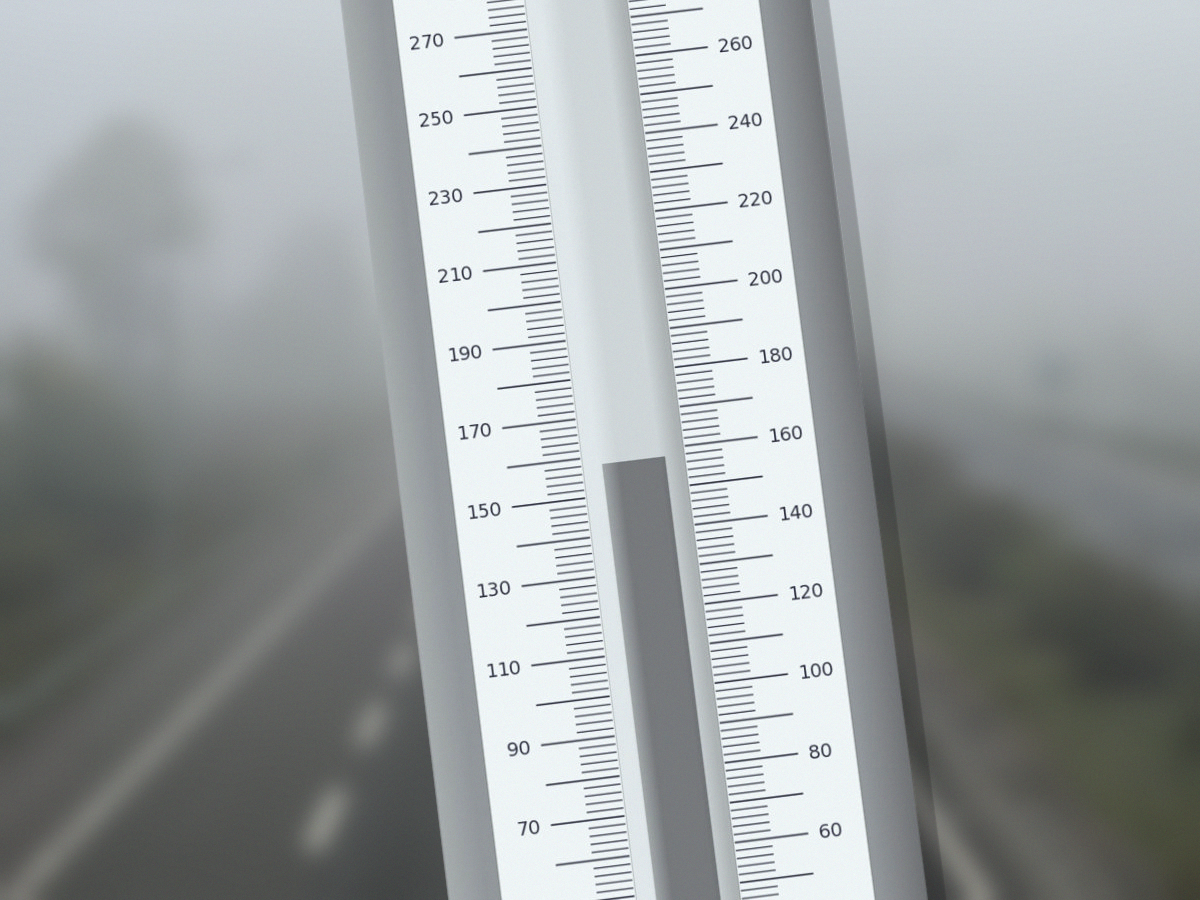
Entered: {"value": 158, "unit": "mmHg"}
